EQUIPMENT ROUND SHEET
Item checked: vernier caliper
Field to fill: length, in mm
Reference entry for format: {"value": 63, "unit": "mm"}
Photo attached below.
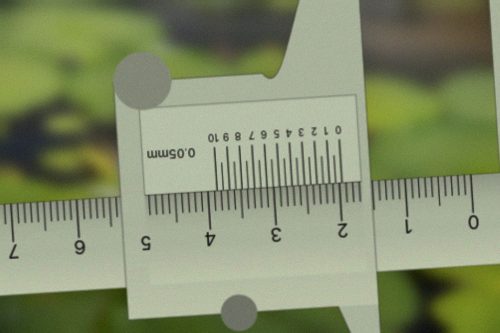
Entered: {"value": 19.6, "unit": "mm"}
